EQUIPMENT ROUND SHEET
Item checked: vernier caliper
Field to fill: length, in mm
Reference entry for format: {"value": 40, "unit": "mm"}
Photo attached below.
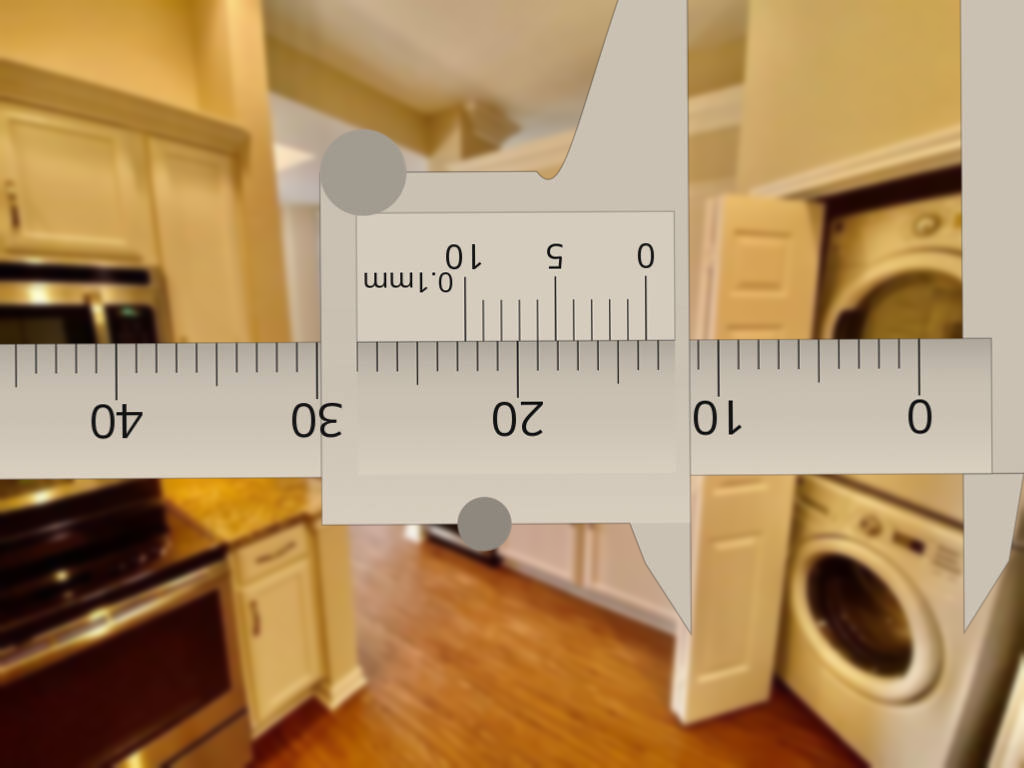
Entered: {"value": 13.6, "unit": "mm"}
